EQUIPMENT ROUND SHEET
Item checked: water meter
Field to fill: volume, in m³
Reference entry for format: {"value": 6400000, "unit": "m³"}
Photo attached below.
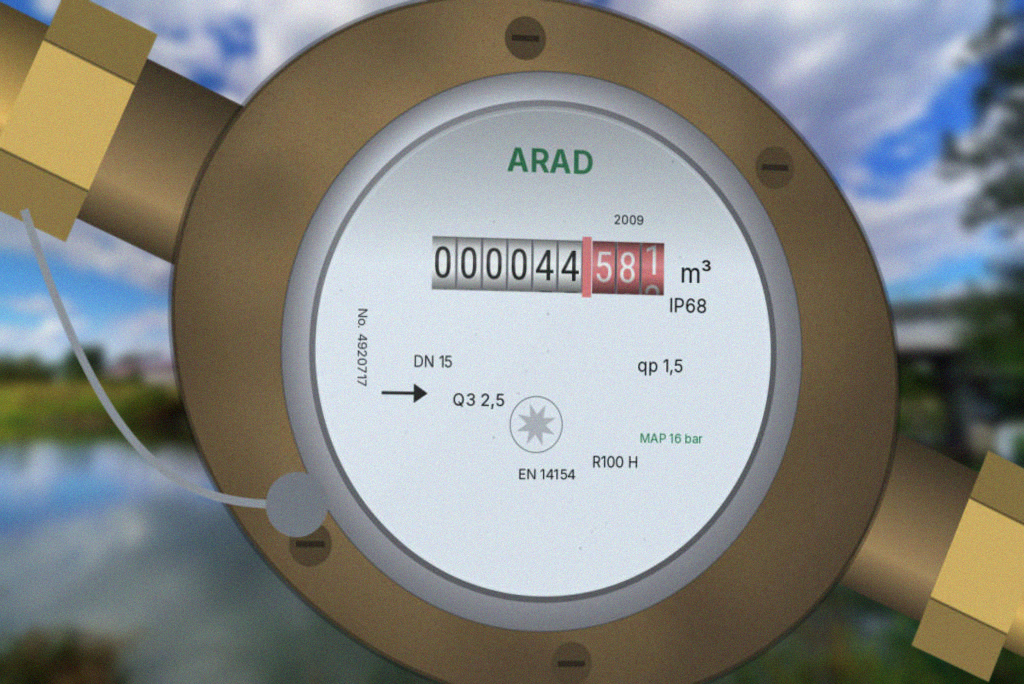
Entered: {"value": 44.581, "unit": "m³"}
